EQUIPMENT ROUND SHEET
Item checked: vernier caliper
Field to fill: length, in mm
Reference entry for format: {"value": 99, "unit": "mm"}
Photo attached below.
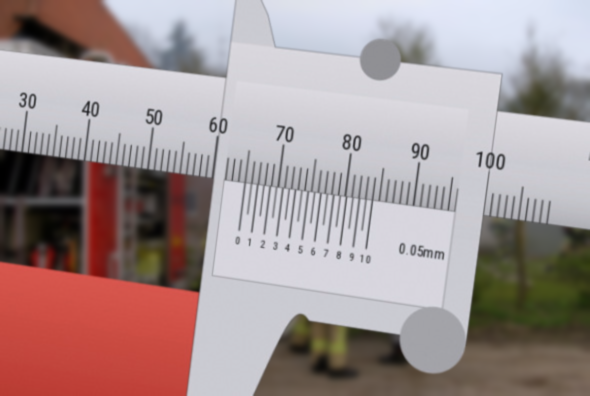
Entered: {"value": 65.0, "unit": "mm"}
